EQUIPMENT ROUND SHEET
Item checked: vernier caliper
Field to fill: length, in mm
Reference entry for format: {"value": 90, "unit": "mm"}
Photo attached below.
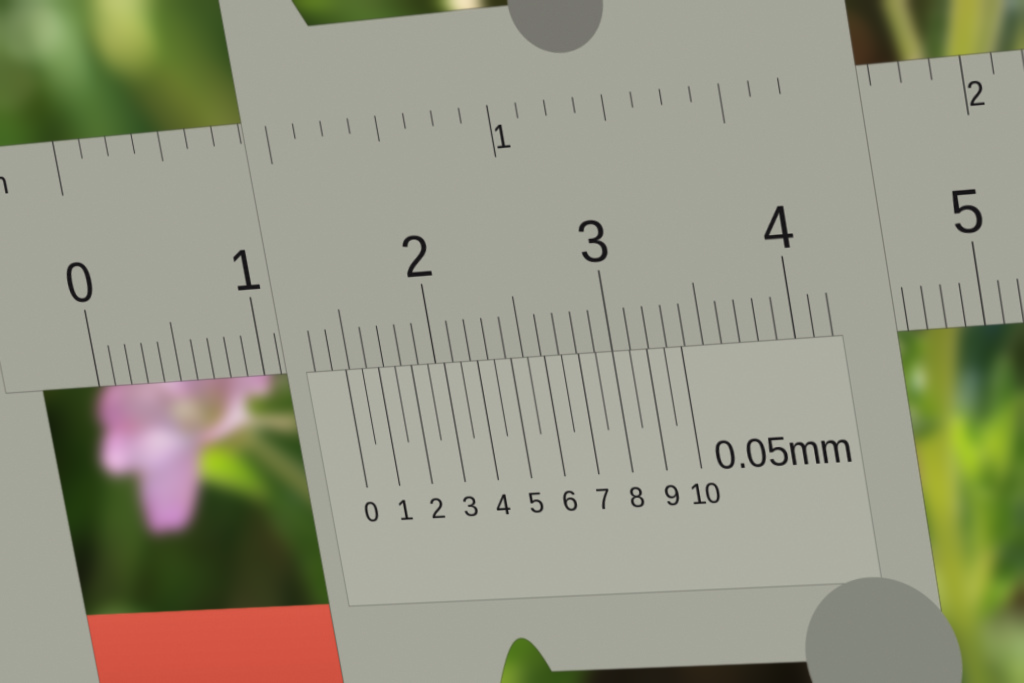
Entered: {"value": 14.8, "unit": "mm"}
